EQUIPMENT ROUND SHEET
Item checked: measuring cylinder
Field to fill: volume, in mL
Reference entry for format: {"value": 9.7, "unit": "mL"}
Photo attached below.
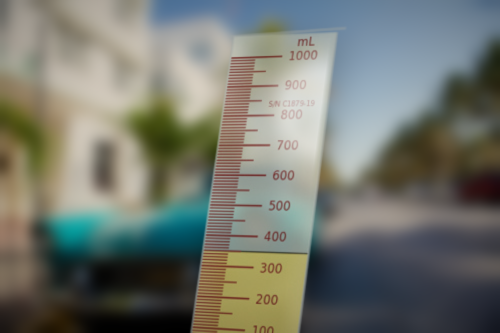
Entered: {"value": 350, "unit": "mL"}
